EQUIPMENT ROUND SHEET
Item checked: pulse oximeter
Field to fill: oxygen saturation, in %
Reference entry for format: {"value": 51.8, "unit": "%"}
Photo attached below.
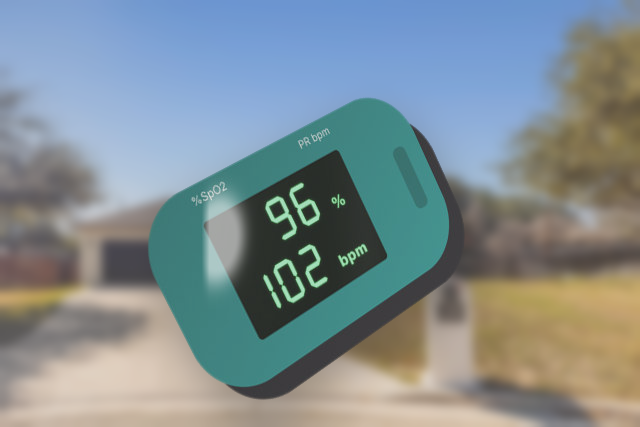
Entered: {"value": 96, "unit": "%"}
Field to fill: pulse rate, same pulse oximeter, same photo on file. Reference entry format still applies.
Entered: {"value": 102, "unit": "bpm"}
